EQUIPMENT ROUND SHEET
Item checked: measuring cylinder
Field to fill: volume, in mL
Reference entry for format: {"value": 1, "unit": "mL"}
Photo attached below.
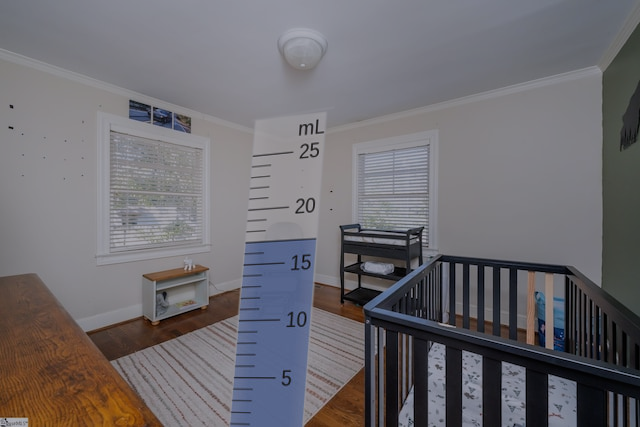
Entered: {"value": 17, "unit": "mL"}
